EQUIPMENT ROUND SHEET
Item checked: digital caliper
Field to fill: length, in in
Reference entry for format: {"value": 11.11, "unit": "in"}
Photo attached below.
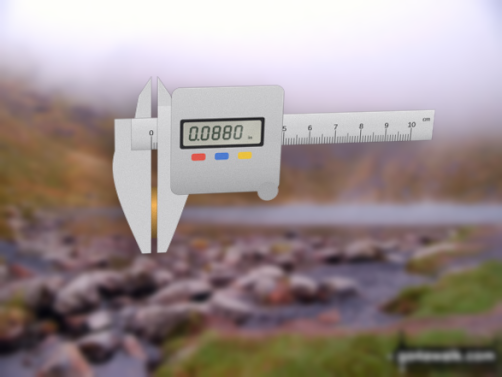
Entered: {"value": 0.0880, "unit": "in"}
